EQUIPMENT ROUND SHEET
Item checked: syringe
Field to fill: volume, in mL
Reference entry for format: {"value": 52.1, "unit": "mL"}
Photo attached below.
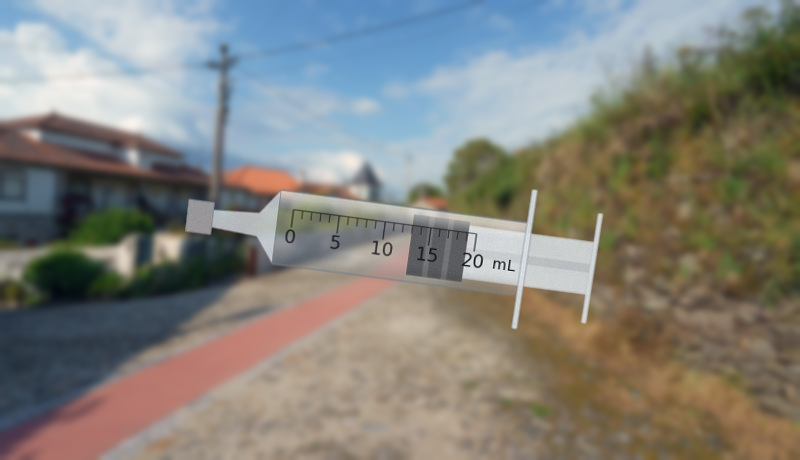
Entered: {"value": 13, "unit": "mL"}
